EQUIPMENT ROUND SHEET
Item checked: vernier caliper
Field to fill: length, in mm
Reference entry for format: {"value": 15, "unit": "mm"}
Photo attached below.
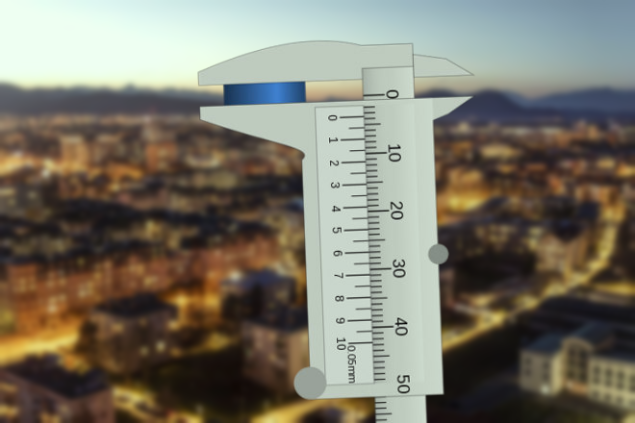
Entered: {"value": 3.6, "unit": "mm"}
